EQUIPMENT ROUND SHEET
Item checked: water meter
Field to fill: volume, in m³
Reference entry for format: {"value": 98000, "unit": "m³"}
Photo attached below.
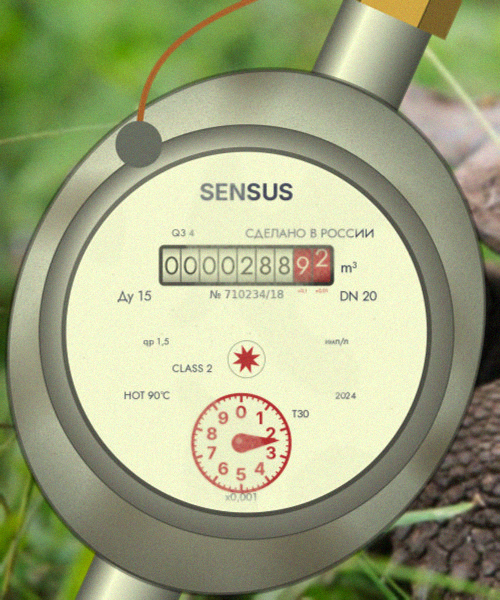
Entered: {"value": 288.922, "unit": "m³"}
